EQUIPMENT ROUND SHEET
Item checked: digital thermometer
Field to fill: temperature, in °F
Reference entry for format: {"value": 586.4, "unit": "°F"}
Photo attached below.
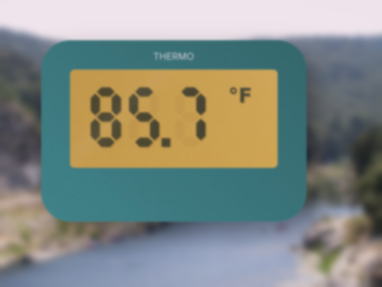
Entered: {"value": 85.7, "unit": "°F"}
